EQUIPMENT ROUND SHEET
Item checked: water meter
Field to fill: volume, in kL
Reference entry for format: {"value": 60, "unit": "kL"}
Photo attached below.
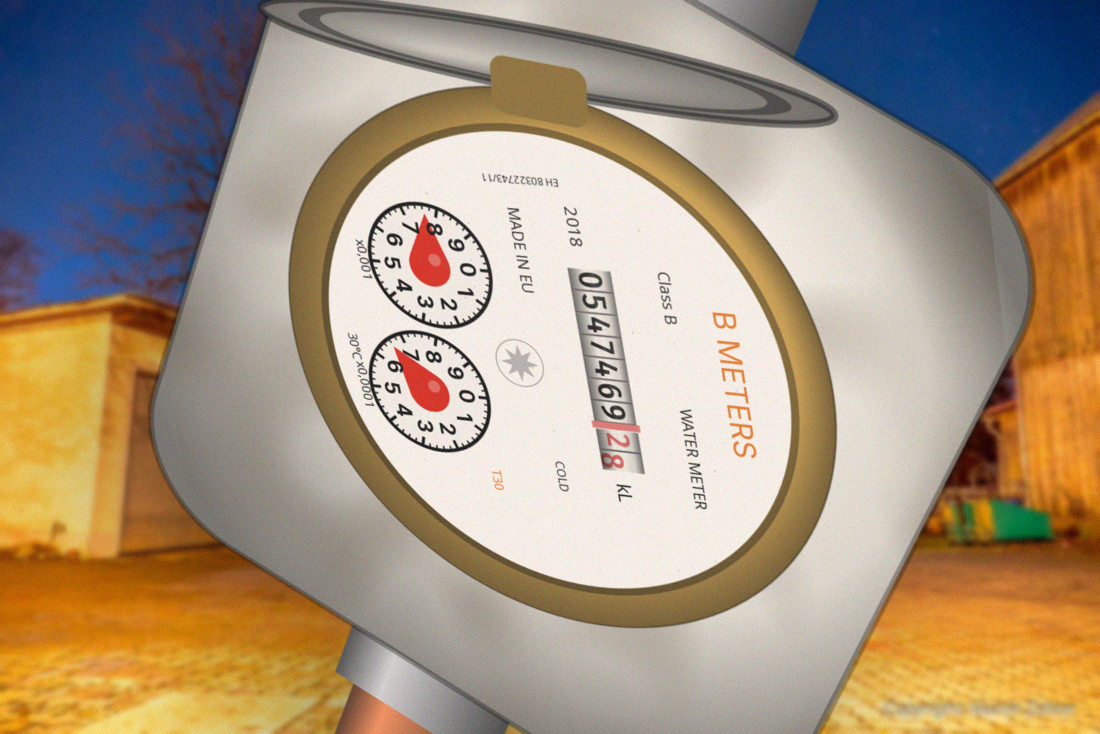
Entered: {"value": 547469.2776, "unit": "kL"}
